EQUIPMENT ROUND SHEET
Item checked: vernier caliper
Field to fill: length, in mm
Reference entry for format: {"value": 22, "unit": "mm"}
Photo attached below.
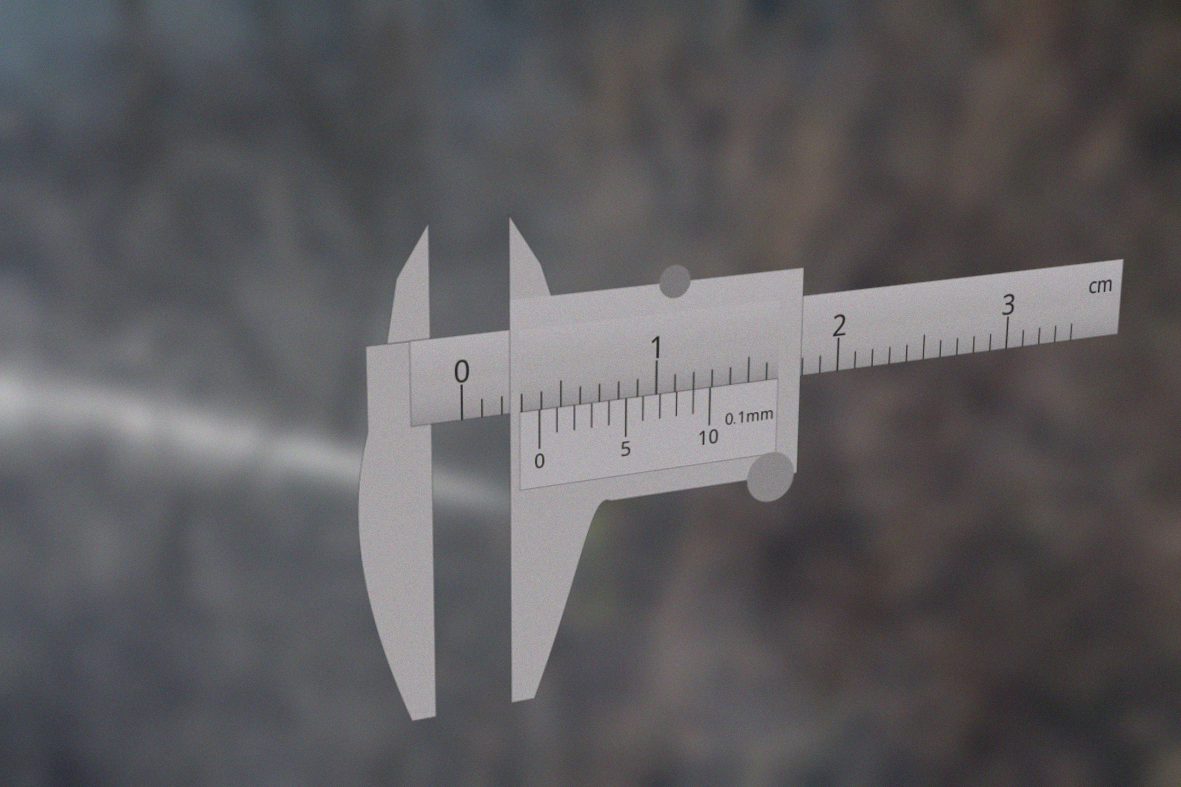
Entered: {"value": 3.9, "unit": "mm"}
